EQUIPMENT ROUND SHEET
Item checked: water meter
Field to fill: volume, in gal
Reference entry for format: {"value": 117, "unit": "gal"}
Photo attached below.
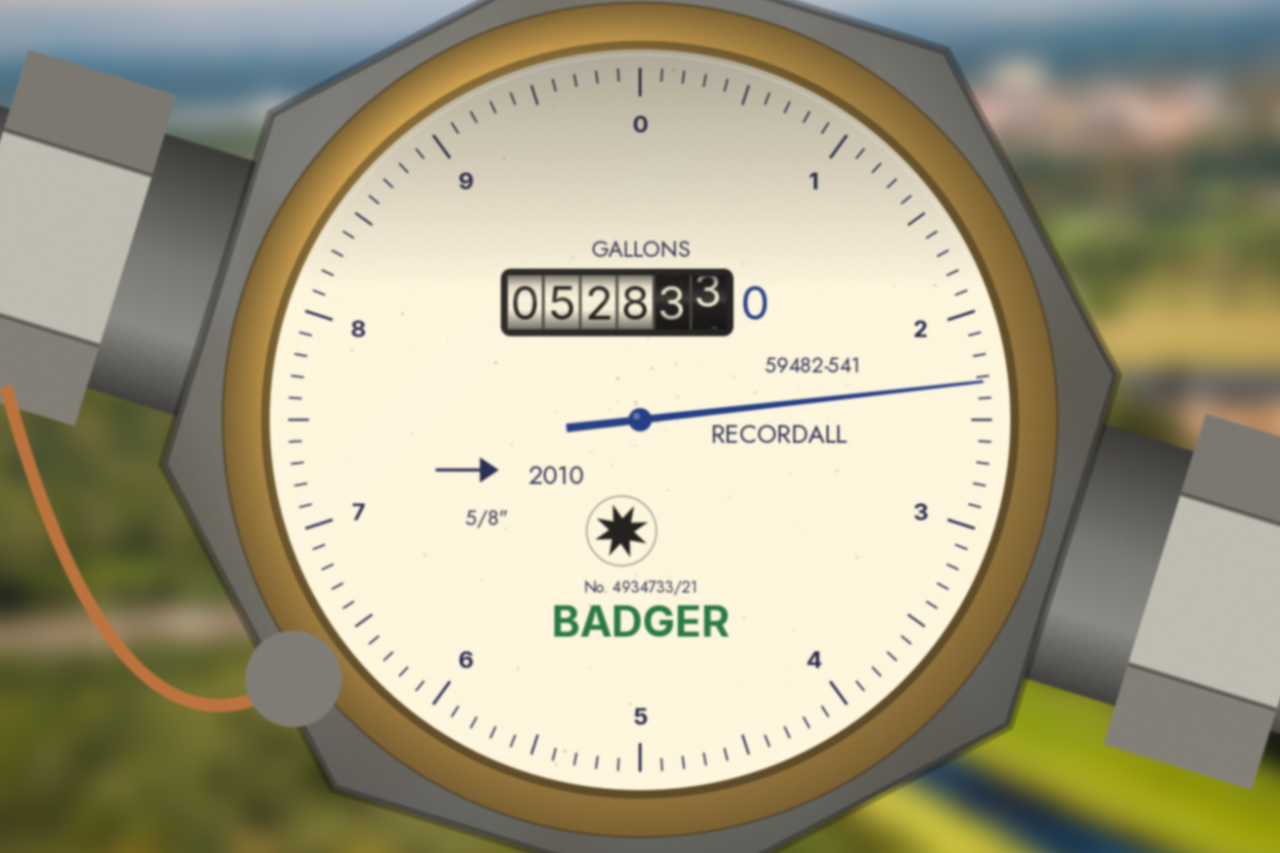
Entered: {"value": 528332.3, "unit": "gal"}
